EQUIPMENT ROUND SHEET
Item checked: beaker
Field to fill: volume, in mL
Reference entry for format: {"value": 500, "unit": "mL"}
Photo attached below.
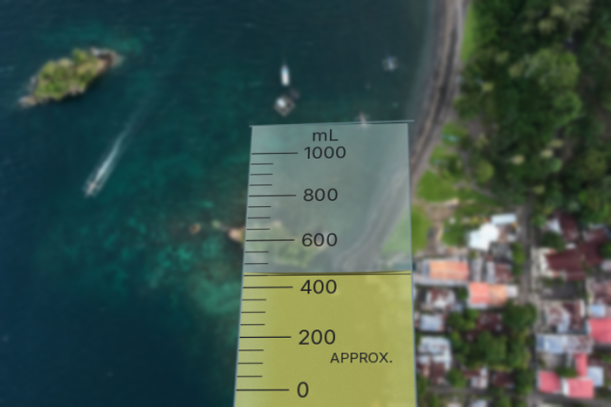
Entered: {"value": 450, "unit": "mL"}
